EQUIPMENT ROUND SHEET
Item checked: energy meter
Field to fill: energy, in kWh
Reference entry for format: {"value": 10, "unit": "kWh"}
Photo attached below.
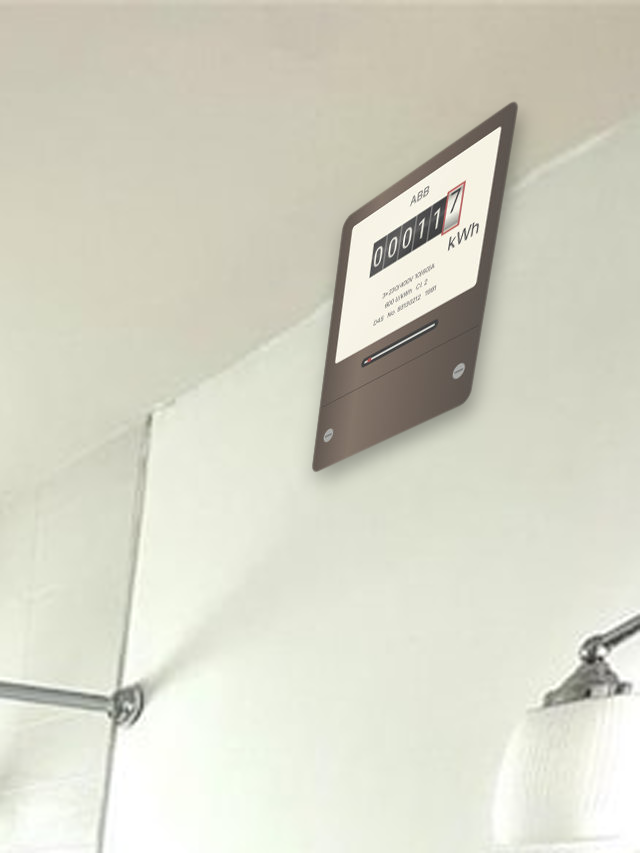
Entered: {"value": 11.7, "unit": "kWh"}
